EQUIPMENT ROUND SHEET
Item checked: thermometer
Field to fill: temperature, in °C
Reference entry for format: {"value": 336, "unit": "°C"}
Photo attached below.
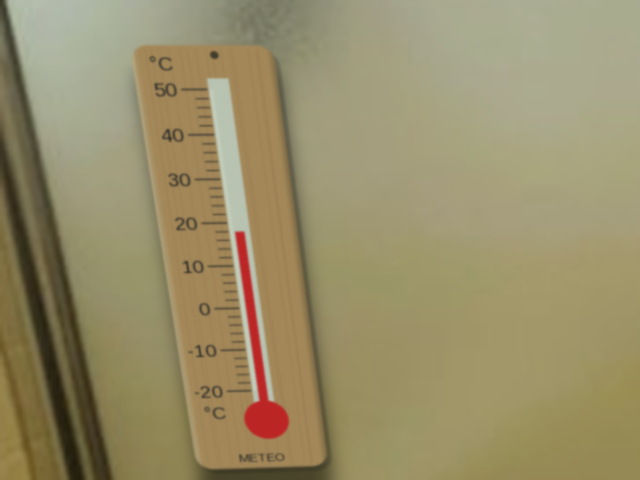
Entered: {"value": 18, "unit": "°C"}
